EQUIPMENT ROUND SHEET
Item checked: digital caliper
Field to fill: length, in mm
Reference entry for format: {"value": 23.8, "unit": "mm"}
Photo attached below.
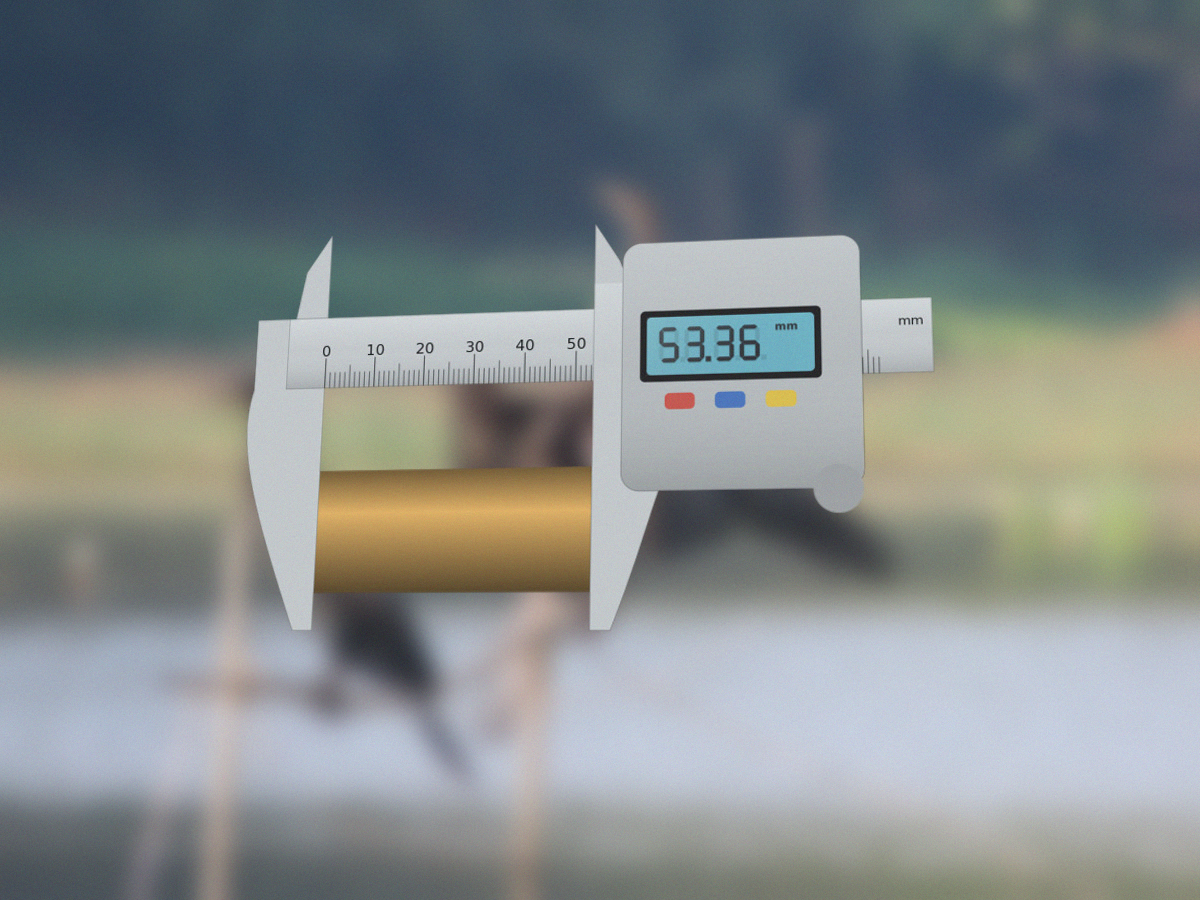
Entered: {"value": 53.36, "unit": "mm"}
